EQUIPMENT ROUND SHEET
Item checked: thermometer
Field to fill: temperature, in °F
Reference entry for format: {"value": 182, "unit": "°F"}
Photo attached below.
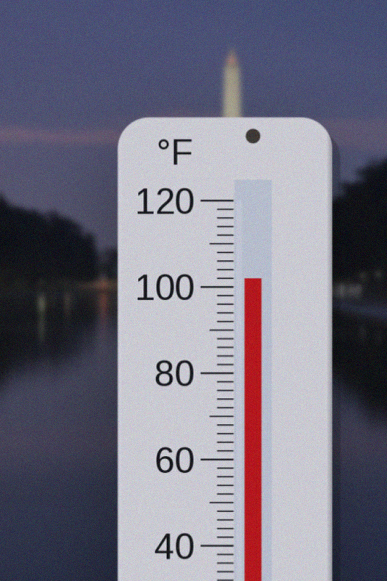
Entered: {"value": 102, "unit": "°F"}
